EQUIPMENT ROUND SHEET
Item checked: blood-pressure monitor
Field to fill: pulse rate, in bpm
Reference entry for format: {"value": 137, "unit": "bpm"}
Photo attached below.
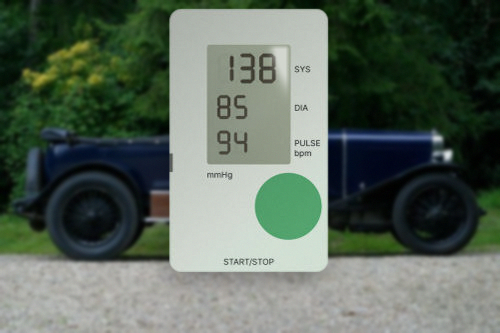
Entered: {"value": 94, "unit": "bpm"}
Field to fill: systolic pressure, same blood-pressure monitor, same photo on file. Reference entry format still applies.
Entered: {"value": 138, "unit": "mmHg"}
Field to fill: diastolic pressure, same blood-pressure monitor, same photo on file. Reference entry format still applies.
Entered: {"value": 85, "unit": "mmHg"}
